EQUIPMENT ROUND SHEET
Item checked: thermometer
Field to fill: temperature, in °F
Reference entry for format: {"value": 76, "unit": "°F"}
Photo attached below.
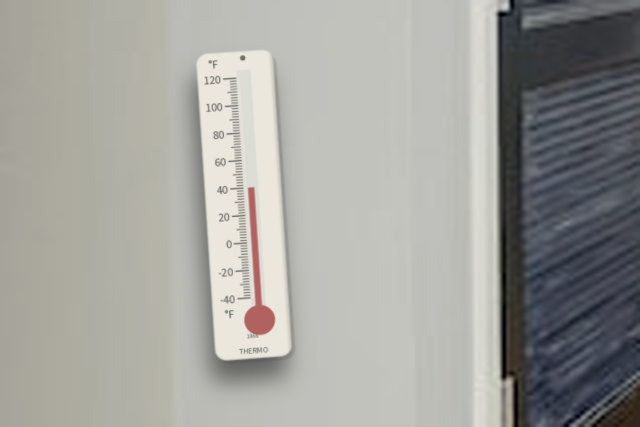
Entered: {"value": 40, "unit": "°F"}
